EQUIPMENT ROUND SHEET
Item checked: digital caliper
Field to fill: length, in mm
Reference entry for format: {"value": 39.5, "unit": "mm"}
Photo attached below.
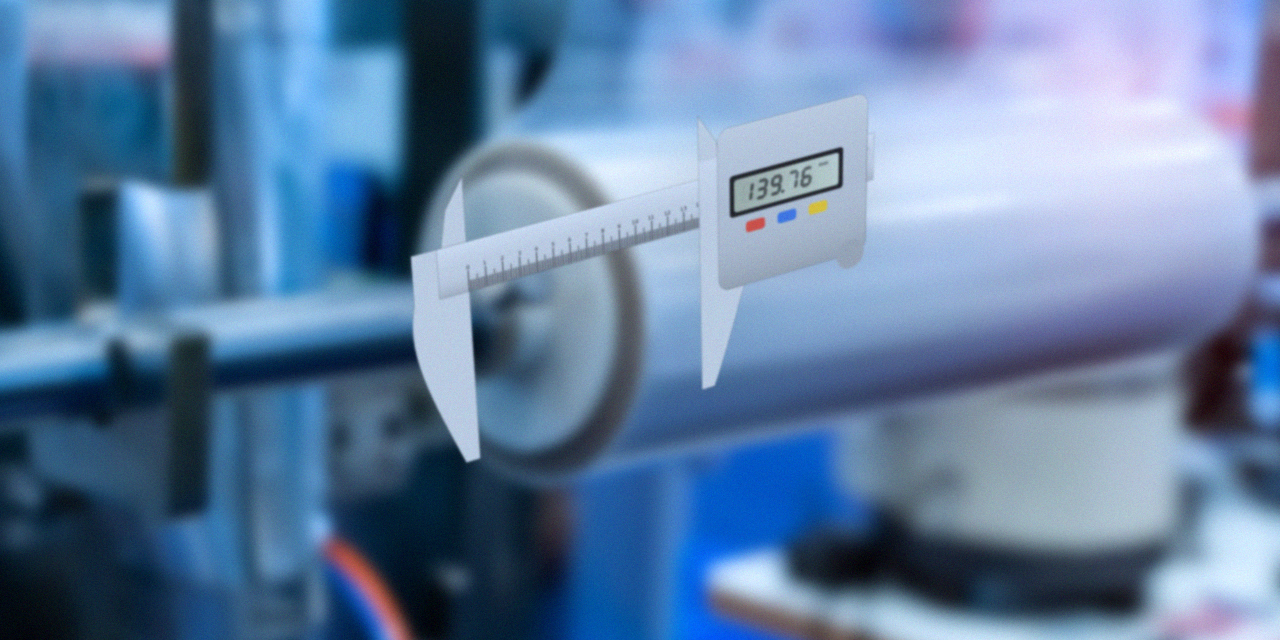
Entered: {"value": 139.76, "unit": "mm"}
